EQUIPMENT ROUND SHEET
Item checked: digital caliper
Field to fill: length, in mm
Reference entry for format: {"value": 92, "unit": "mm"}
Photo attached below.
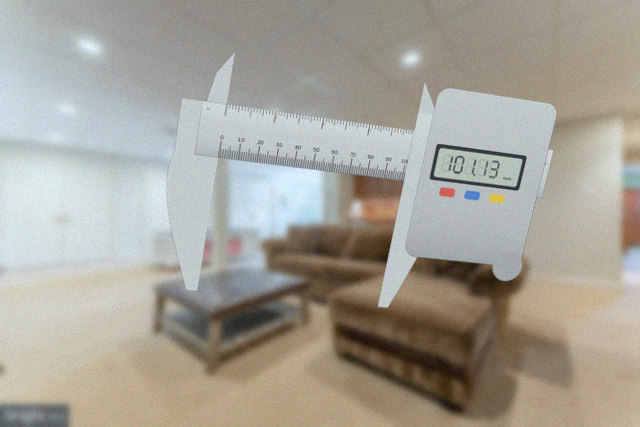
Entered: {"value": 101.13, "unit": "mm"}
